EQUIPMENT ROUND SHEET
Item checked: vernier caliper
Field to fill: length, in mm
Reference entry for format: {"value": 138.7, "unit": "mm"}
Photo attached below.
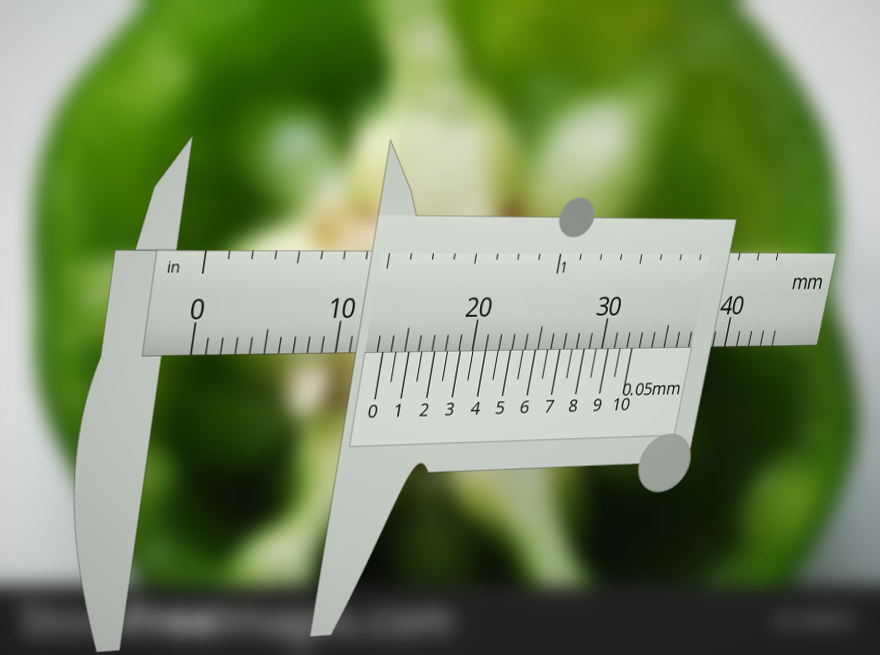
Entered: {"value": 13.4, "unit": "mm"}
